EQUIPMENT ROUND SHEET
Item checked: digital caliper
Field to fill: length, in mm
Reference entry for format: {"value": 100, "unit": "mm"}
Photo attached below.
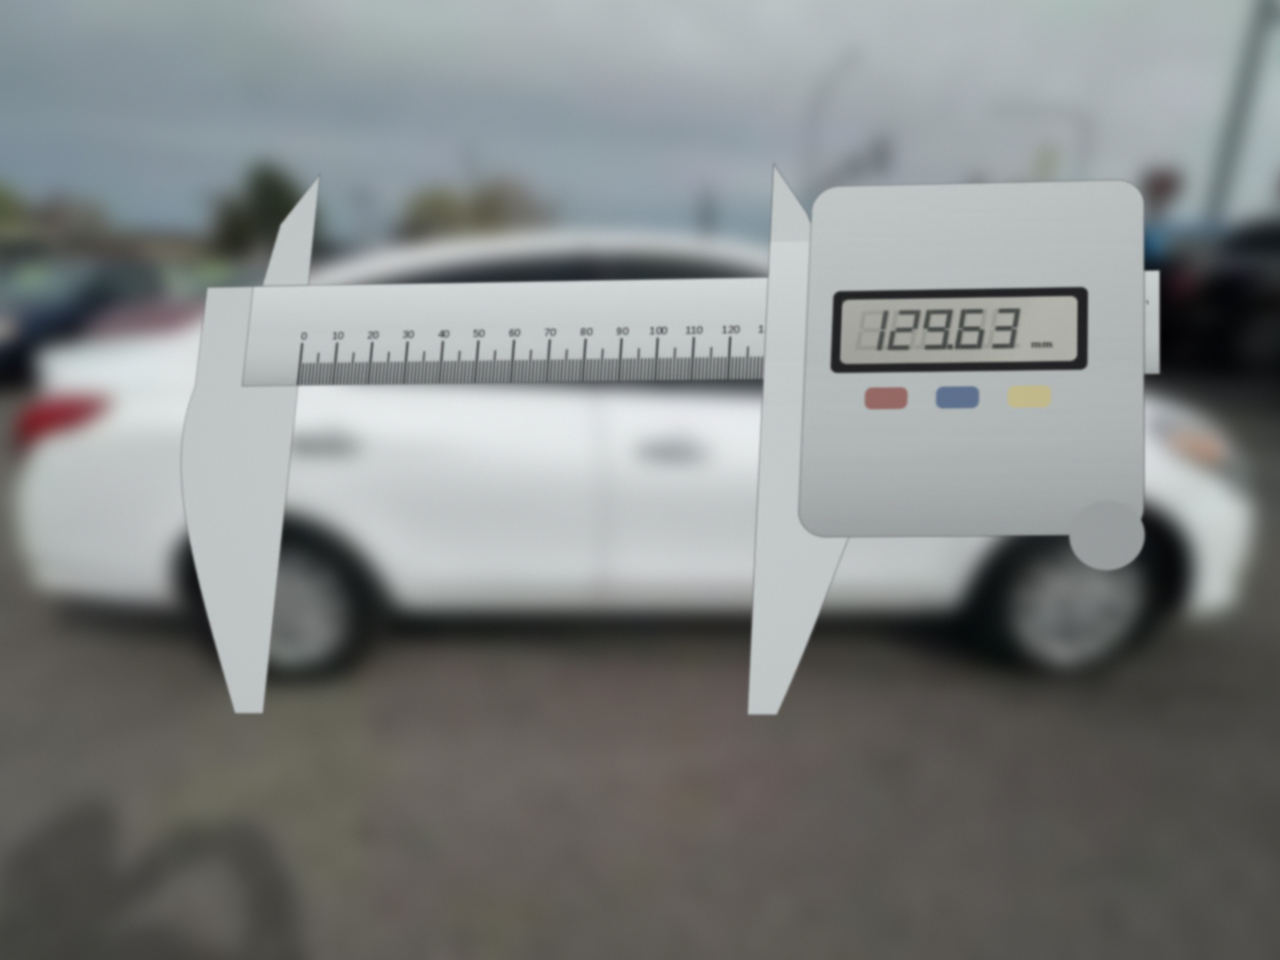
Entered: {"value": 129.63, "unit": "mm"}
